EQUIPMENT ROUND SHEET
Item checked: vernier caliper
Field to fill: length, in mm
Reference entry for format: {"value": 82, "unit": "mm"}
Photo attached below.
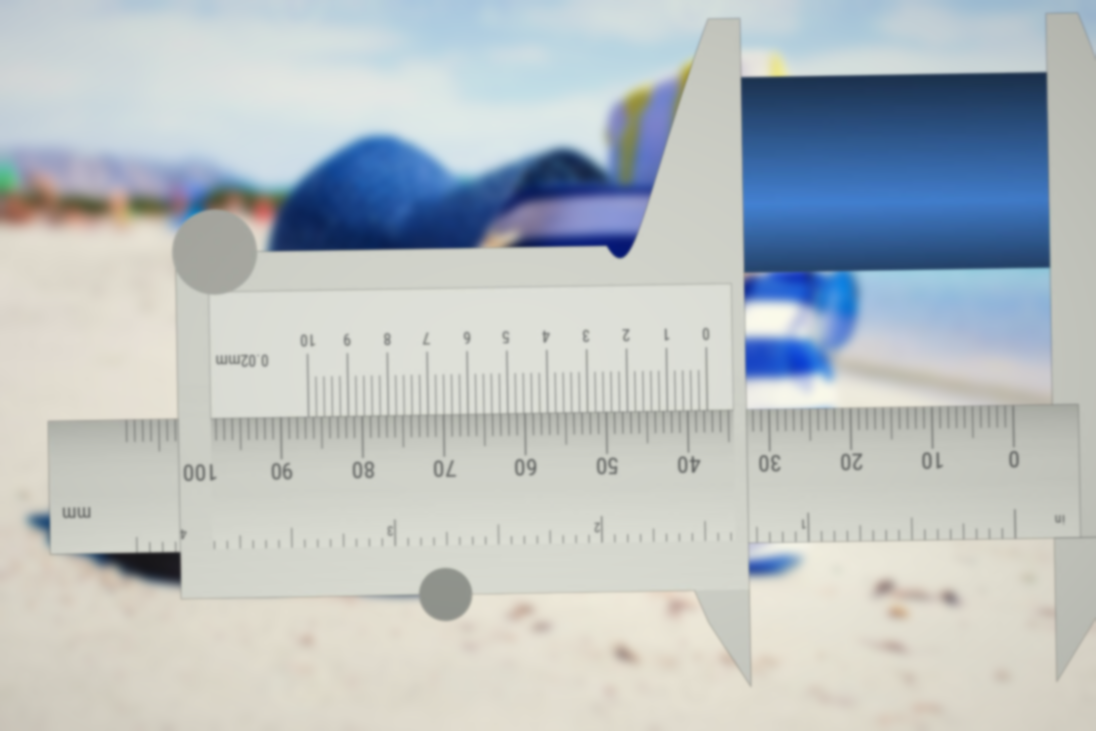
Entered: {"value": 37.6, "unit": "mm"}
